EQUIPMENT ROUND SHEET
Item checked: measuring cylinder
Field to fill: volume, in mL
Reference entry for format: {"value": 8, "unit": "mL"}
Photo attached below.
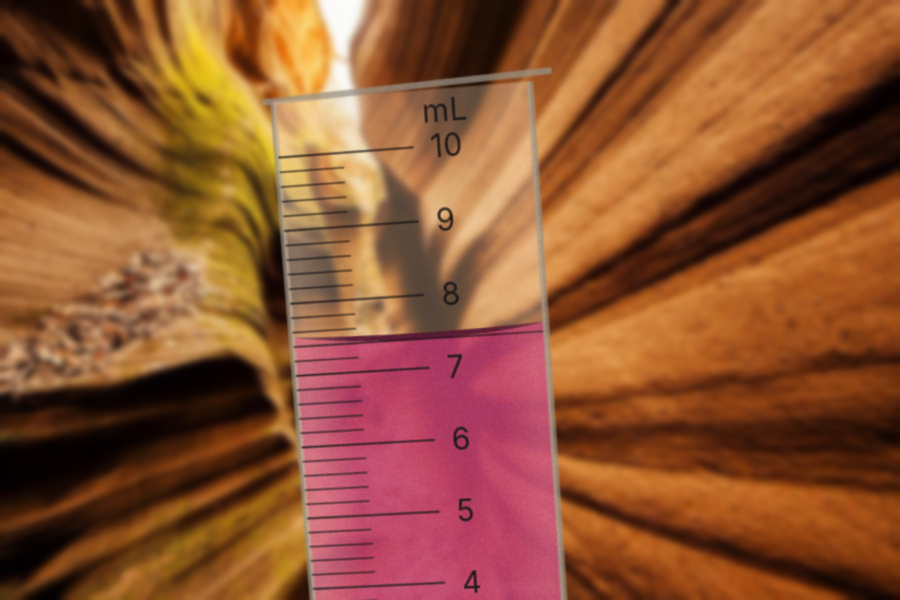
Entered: {"value": 7.4, "unit": "mL"}
